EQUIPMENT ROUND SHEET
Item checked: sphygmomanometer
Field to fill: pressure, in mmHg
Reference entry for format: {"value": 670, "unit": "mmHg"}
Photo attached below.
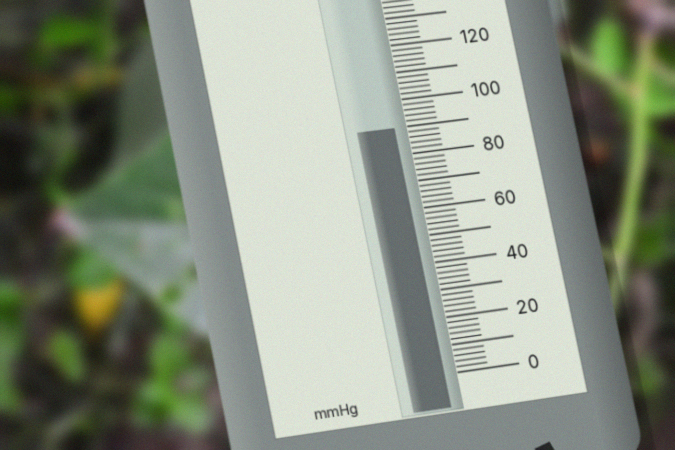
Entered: {"value": 90, "unit": "mmHg"}
